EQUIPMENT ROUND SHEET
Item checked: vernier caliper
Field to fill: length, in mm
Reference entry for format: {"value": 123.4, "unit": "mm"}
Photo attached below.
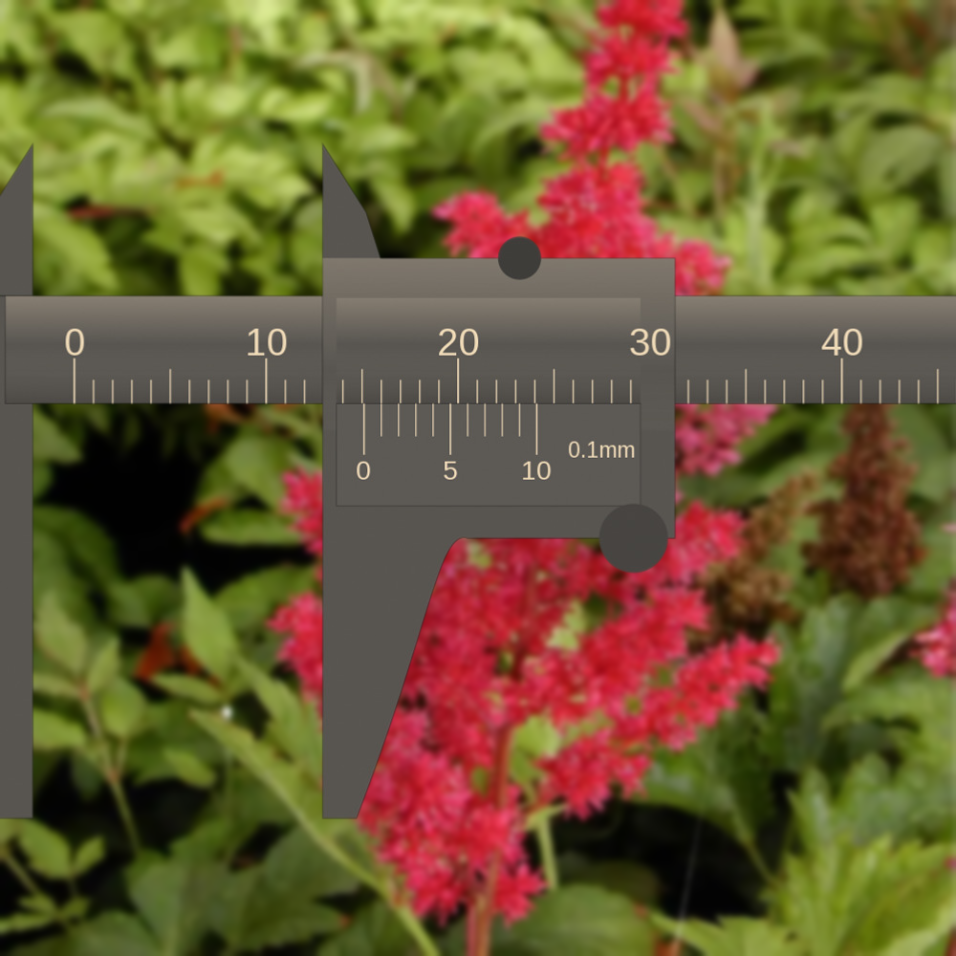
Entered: {"value": 15.1, "unit": "mm"}
